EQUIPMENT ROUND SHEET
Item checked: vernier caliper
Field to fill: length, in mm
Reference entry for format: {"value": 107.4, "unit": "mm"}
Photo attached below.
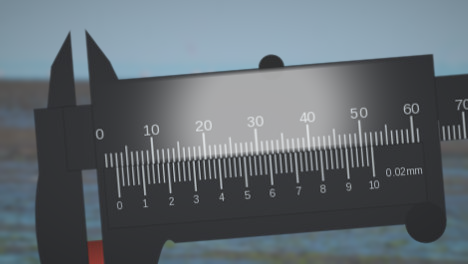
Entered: {"value": 3.0, "unit": "mm"}
